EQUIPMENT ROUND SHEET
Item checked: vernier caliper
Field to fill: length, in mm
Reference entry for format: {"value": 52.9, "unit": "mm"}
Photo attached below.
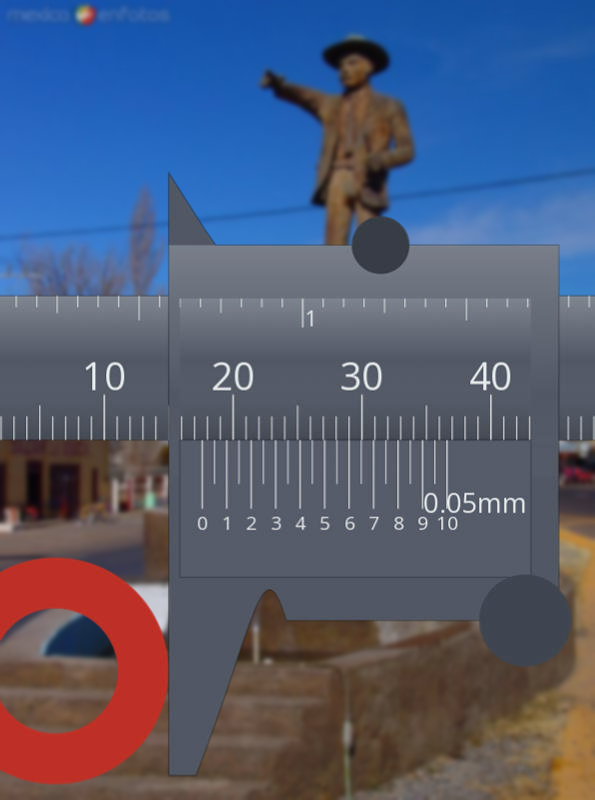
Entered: {"value": 17.6, "unit": "mm"}
